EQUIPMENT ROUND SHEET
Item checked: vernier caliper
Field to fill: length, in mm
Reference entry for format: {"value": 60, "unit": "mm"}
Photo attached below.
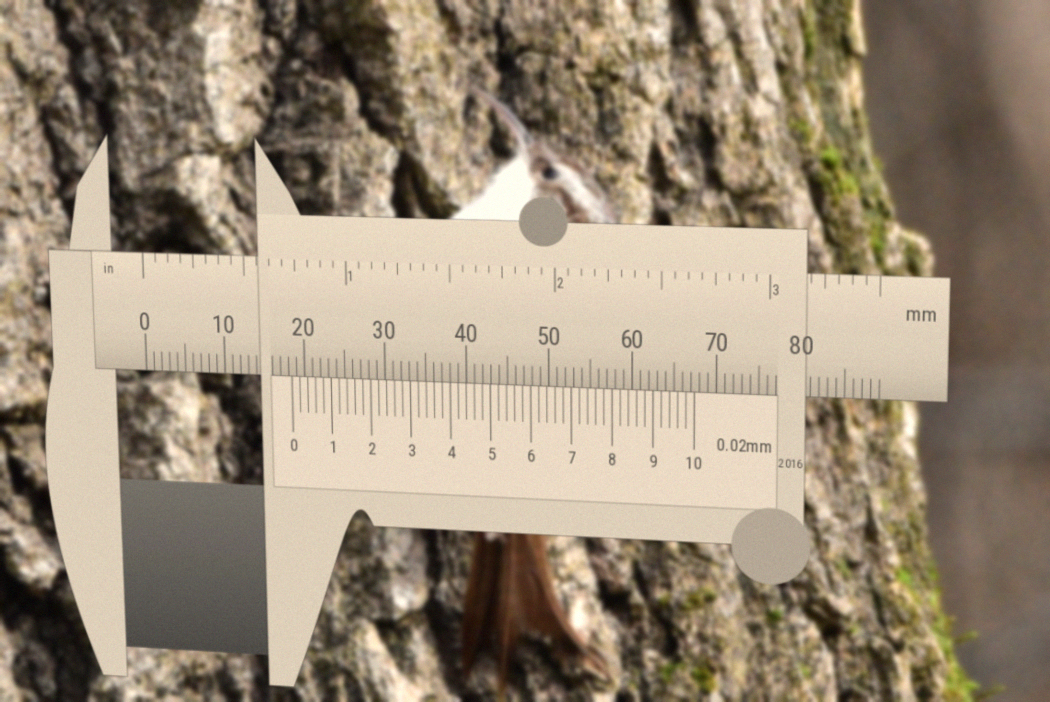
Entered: {"value": 18.4, "unit": "mm"}
